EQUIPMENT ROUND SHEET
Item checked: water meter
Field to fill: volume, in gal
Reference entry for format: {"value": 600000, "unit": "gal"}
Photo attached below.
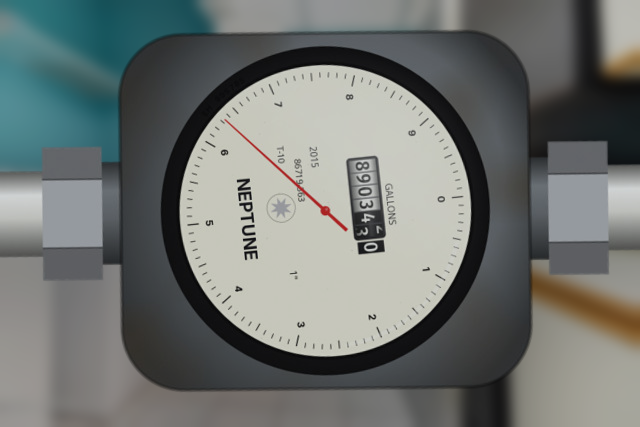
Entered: {"value": 8903426.3, "unit": "gal"}
